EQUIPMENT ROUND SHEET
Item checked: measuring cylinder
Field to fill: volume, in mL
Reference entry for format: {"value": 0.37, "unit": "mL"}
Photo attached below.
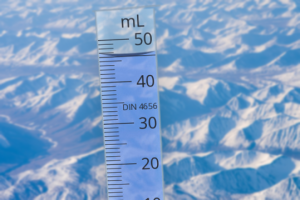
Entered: {"value": 46, "unit": "mL"}
